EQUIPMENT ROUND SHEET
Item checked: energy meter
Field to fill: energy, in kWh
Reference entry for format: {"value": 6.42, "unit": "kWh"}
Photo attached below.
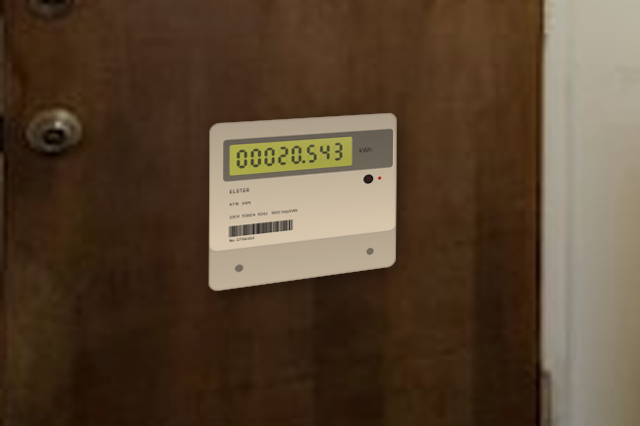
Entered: {"value": 20.543, "unit": "kWh"}
